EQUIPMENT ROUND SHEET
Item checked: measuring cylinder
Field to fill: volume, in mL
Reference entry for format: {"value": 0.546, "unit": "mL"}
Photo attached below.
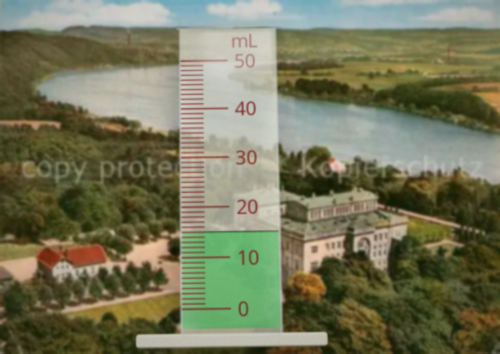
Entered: {"value": 15, "unit": "mL"}
